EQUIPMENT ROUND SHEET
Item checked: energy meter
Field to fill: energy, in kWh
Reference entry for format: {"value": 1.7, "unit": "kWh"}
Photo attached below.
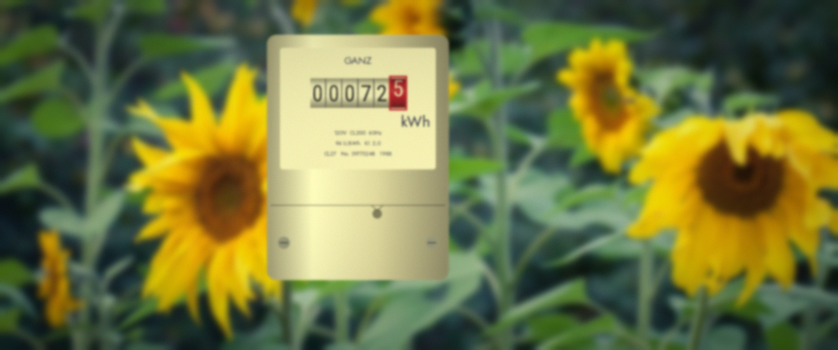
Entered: {"value": 72.5, "unit": "kWh"}
